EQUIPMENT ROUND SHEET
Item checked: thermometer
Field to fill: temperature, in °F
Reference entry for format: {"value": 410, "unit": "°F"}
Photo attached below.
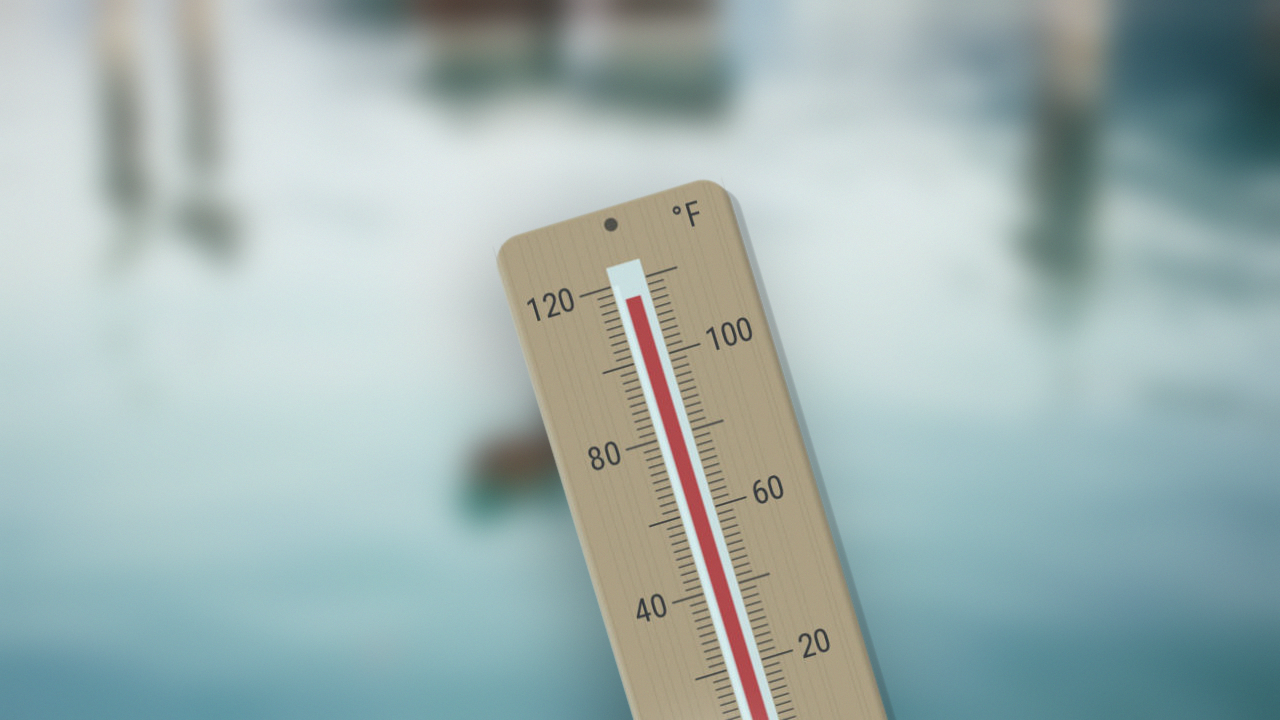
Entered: {"value": 116, "unit": "°F"}
